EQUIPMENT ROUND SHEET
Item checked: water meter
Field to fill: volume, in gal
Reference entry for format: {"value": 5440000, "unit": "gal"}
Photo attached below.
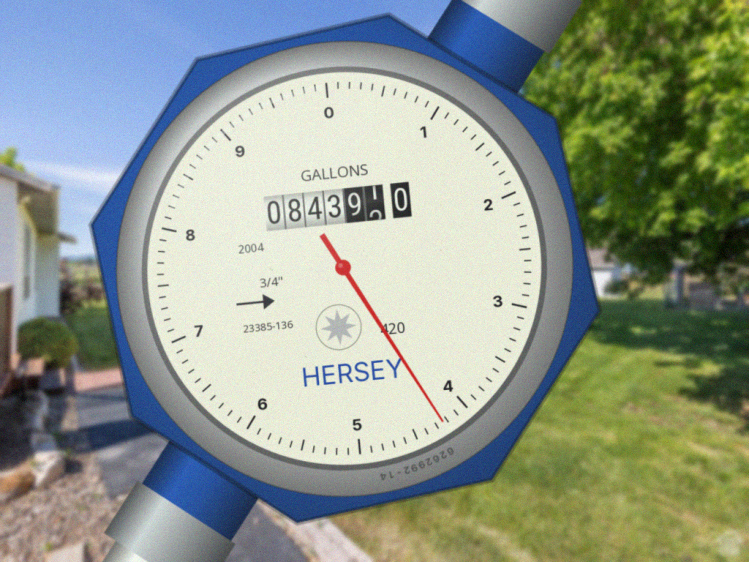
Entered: {"value": 843914.2, "unit": "gal"}
